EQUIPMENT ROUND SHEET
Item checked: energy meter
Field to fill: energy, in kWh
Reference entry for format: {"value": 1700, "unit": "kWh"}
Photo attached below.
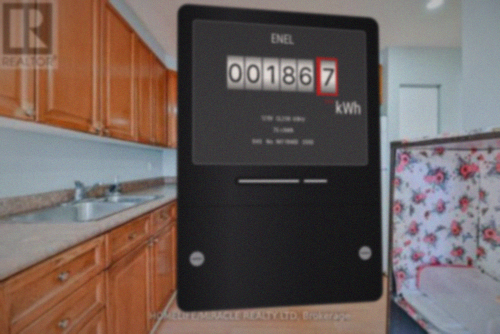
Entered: {"value": 186.7, "unit": "kWh"}
